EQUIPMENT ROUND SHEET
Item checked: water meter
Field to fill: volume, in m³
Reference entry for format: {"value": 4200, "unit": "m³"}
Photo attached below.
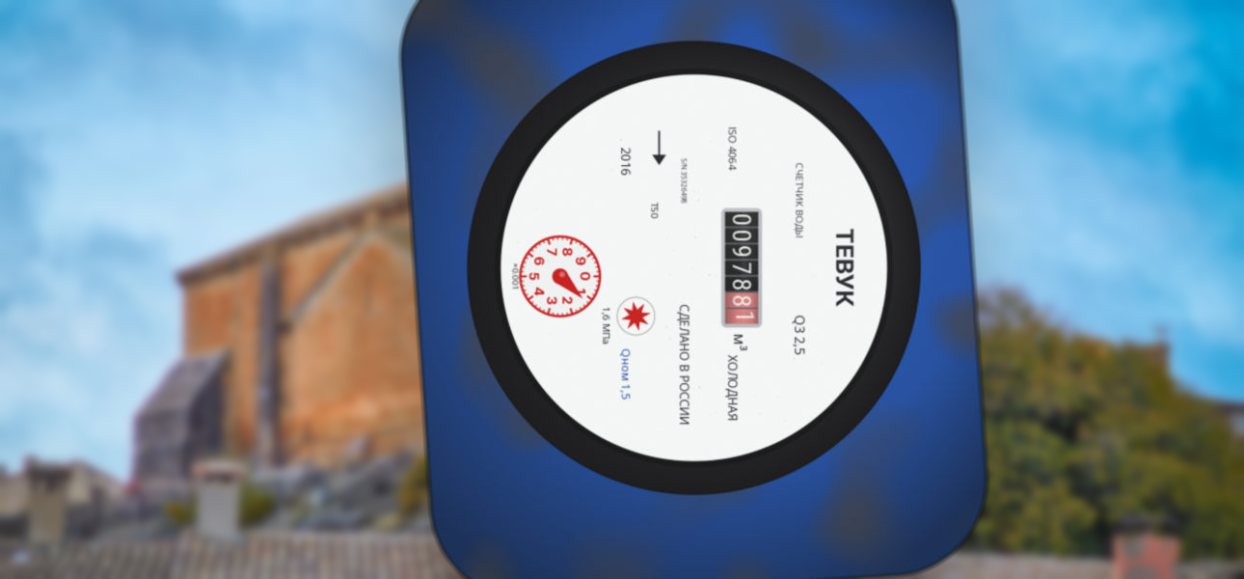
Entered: {"value": 978.811, "unit": "m³"}
